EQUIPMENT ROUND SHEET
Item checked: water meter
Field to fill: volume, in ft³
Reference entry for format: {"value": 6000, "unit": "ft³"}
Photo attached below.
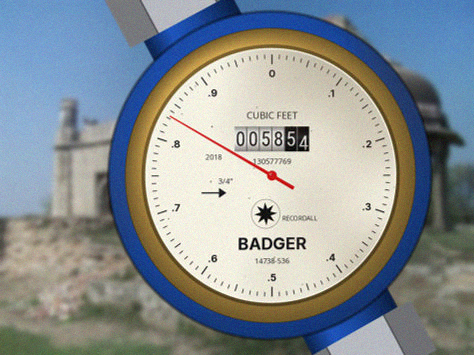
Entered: {"value": 5853.83, "unit": "ft³"}
